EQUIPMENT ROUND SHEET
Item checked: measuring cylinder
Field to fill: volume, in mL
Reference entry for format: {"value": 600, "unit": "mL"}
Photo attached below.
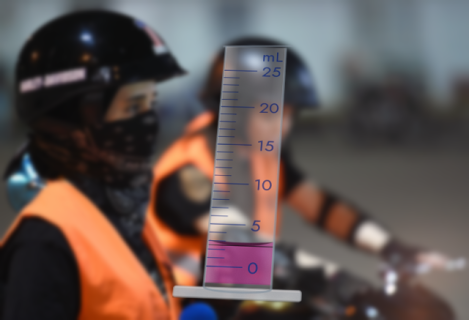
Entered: {"value": 2.5, "unit": "mL"}
